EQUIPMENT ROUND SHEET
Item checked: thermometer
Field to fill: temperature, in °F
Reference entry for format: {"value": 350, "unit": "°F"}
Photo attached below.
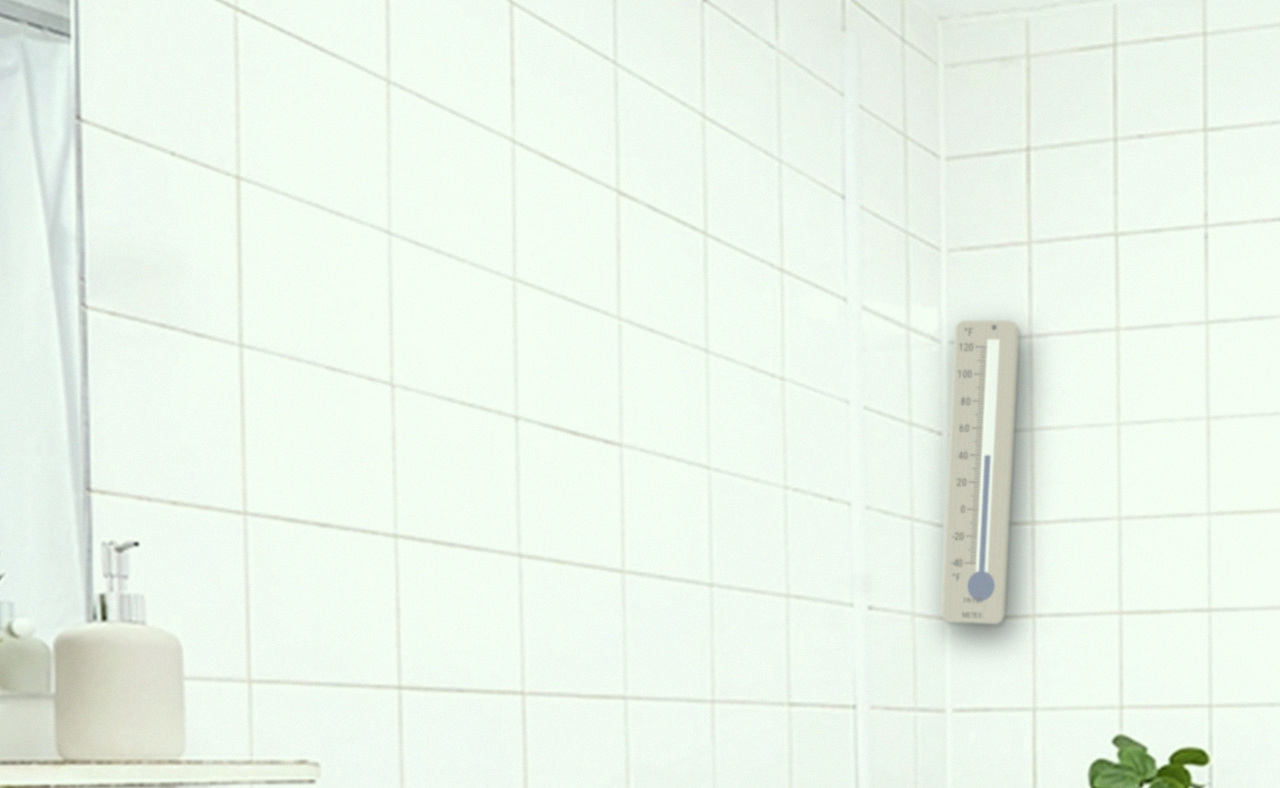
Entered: {"value": 40, "unit": "°F"}
